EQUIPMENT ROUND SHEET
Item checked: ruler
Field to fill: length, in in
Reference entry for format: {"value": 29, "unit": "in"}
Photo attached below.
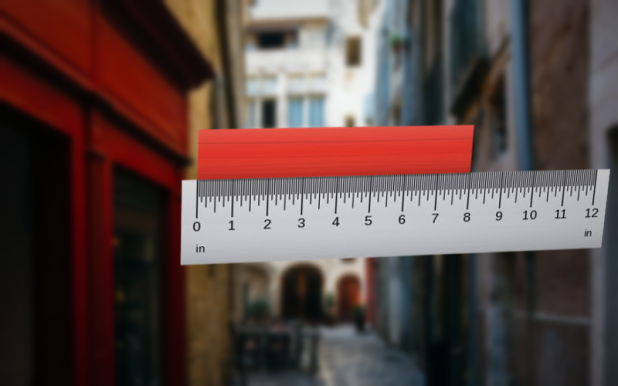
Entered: {"value": 8, "unit": "in"}
